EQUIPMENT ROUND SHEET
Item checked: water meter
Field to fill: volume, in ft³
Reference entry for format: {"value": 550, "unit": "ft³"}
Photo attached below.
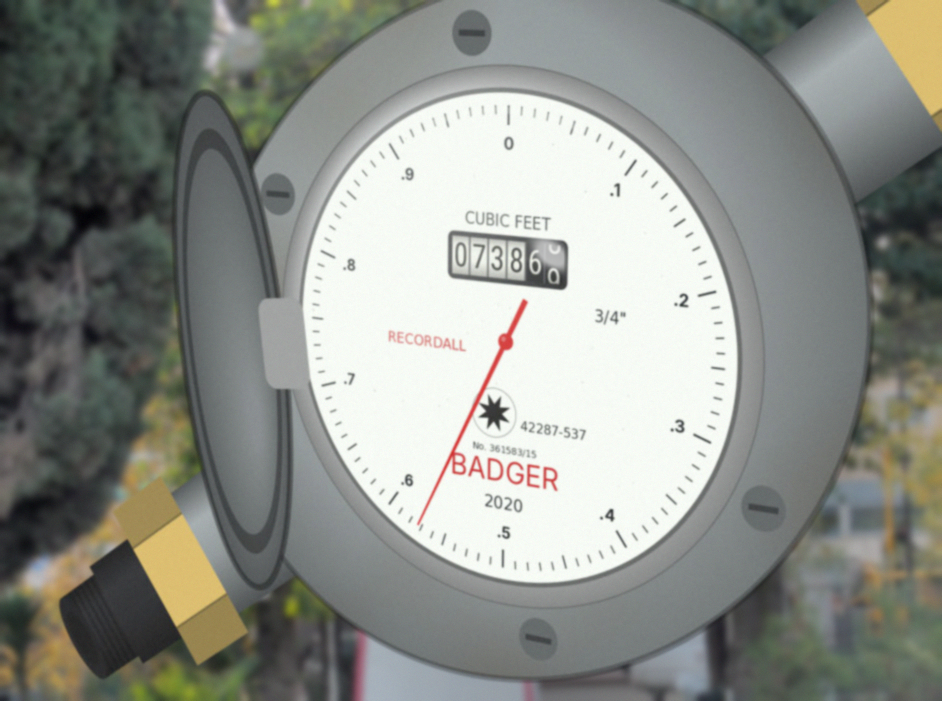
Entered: {"value": 73868.57, "unit": "ft³"}
